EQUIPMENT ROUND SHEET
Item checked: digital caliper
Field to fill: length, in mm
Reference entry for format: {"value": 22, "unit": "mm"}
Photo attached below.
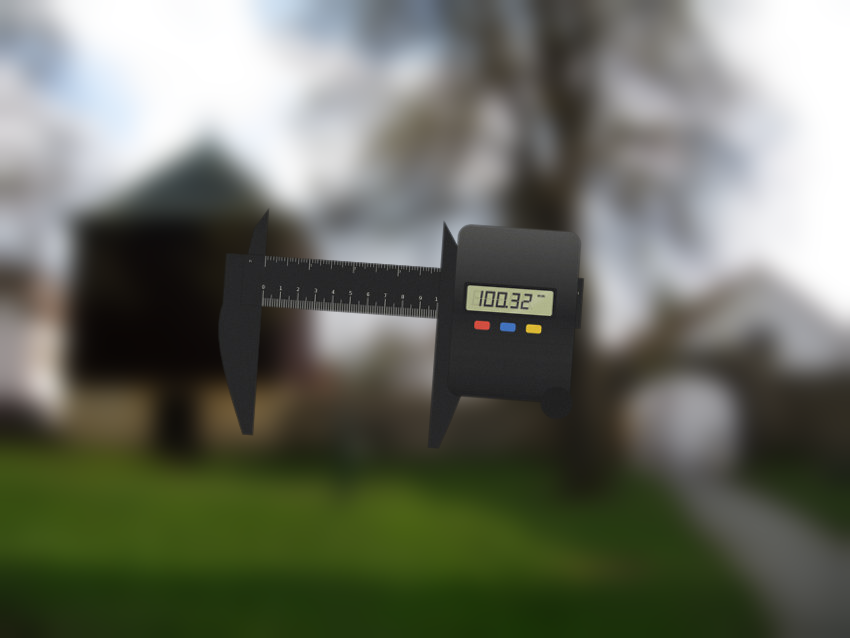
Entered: {"value": 100.32, "unit": "mm"}
